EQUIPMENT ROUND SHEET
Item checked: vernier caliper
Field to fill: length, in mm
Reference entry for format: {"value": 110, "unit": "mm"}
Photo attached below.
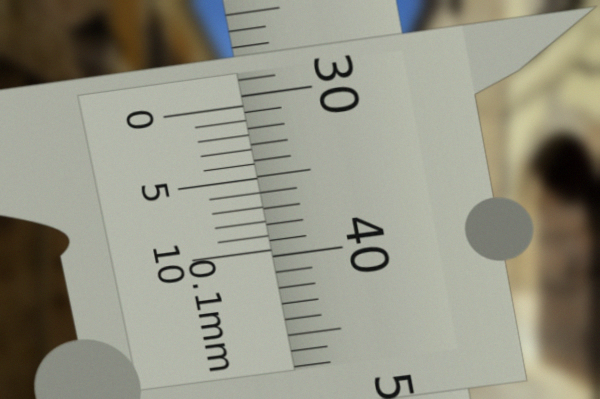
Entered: {"value": 30.6, "unit": "mm"}
